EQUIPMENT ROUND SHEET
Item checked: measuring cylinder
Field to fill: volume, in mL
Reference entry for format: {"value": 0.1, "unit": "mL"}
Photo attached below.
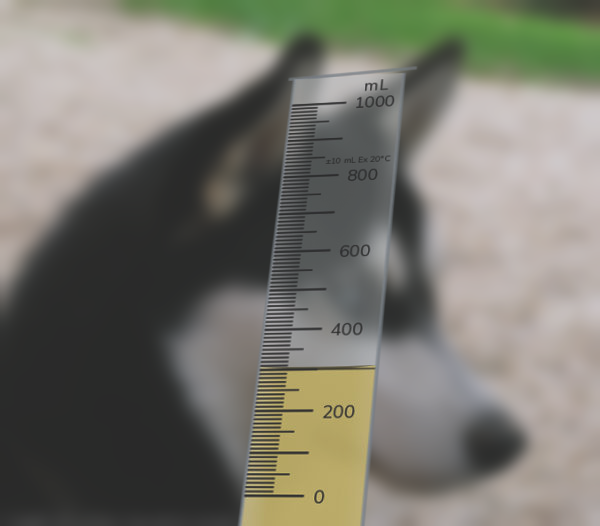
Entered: {"value": 300, "unit": "mL"}
